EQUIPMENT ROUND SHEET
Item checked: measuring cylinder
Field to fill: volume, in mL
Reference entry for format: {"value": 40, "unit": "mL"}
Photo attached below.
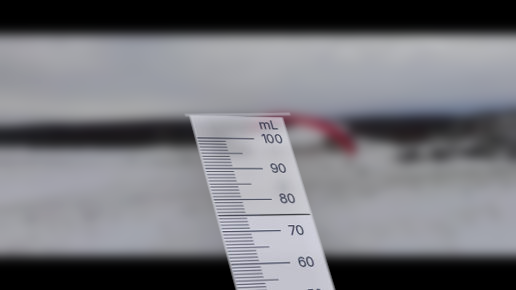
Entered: {"value": 75, "unit": "mL"}
